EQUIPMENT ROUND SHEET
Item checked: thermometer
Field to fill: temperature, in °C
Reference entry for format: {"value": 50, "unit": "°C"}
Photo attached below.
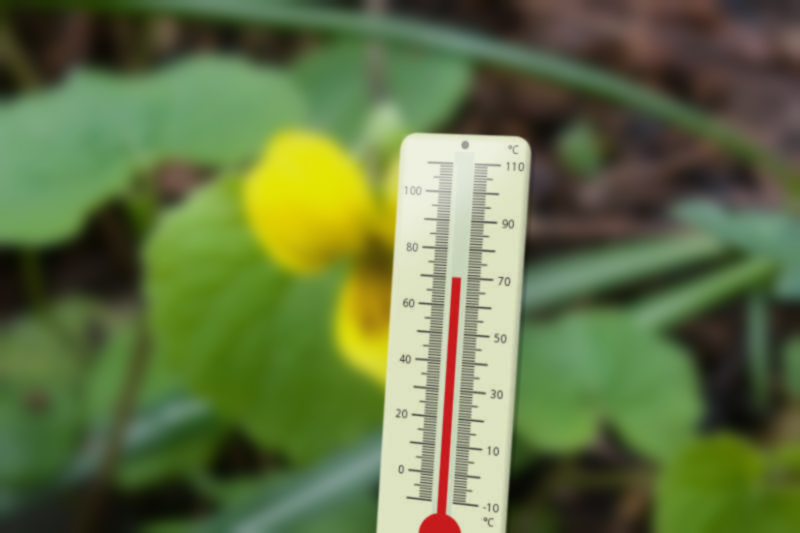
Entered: {"value": 70, "unit": "°C"}
